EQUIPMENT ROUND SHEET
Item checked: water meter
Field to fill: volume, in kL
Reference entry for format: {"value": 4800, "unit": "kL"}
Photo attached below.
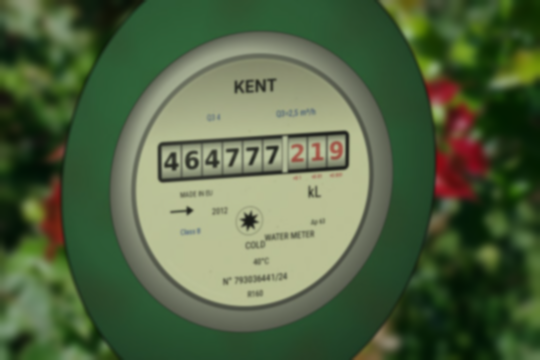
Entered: {"value": 464777.219, "unit": "kL"}
